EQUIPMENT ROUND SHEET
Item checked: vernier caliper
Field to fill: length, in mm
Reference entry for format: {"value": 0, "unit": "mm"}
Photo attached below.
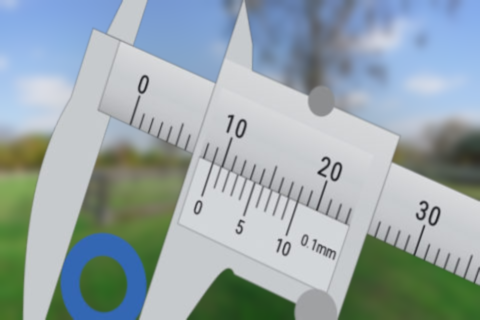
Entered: {"value": 9.0, "unit": "mm"}
